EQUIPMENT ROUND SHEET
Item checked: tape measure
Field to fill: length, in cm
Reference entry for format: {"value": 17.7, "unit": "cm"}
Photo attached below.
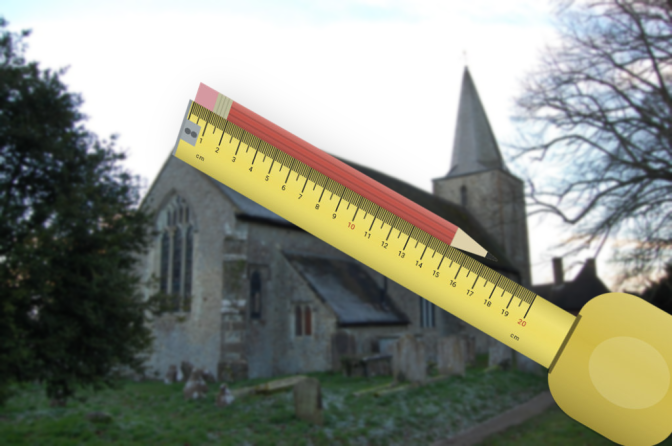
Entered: {"value": 17.5, "unit": "cm"}
